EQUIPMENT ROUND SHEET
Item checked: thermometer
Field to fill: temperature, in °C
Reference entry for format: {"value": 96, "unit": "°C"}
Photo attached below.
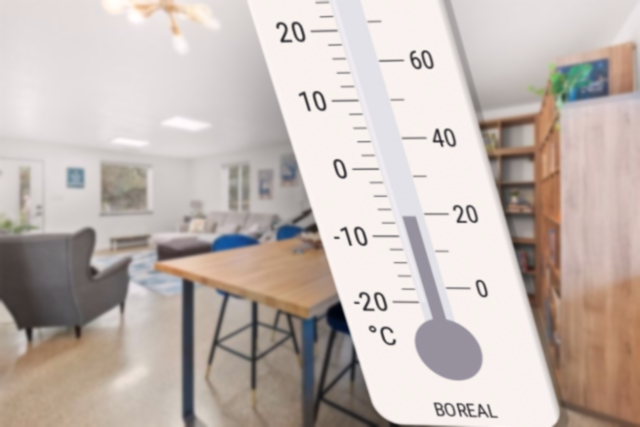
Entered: {"value": -7, "unit": "°C"}
